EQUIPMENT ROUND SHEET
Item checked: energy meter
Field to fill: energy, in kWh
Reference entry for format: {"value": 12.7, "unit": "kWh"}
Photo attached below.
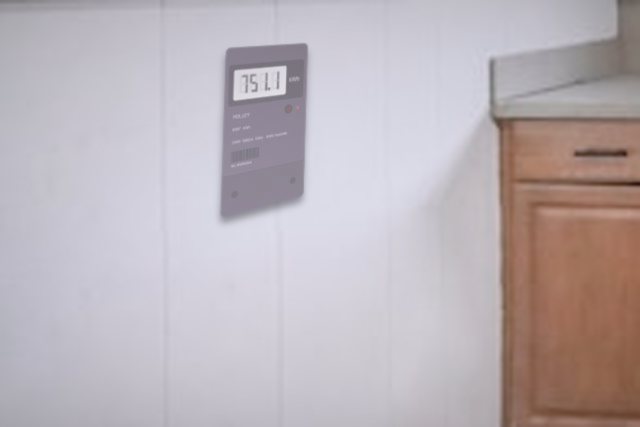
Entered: {"value": 751.1, "unit": "kWh"}
